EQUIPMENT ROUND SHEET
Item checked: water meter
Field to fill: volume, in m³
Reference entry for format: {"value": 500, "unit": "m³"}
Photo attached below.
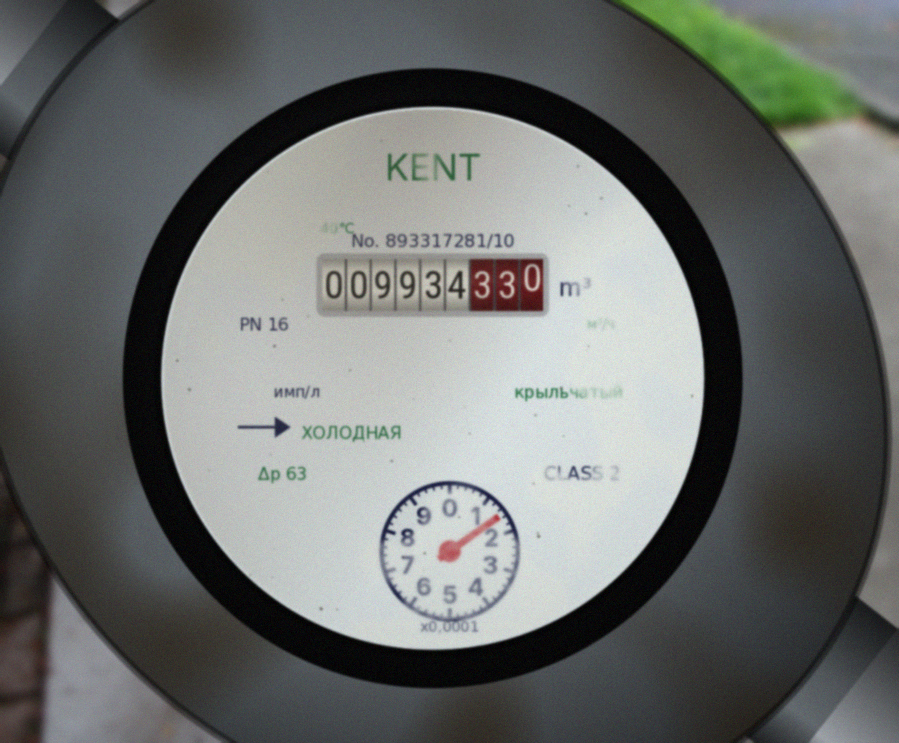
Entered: {"value": 9934.3301, "unit": "m³"}
